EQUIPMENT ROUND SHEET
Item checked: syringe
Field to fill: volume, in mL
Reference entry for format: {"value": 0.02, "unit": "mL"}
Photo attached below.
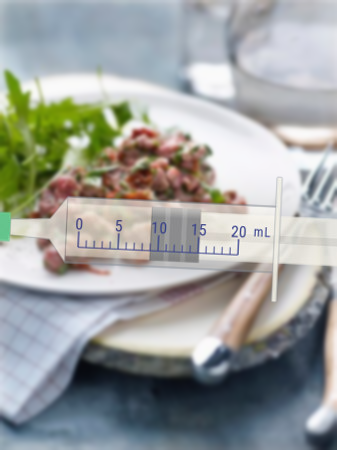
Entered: {"value": 9, "unit": "mL"}
